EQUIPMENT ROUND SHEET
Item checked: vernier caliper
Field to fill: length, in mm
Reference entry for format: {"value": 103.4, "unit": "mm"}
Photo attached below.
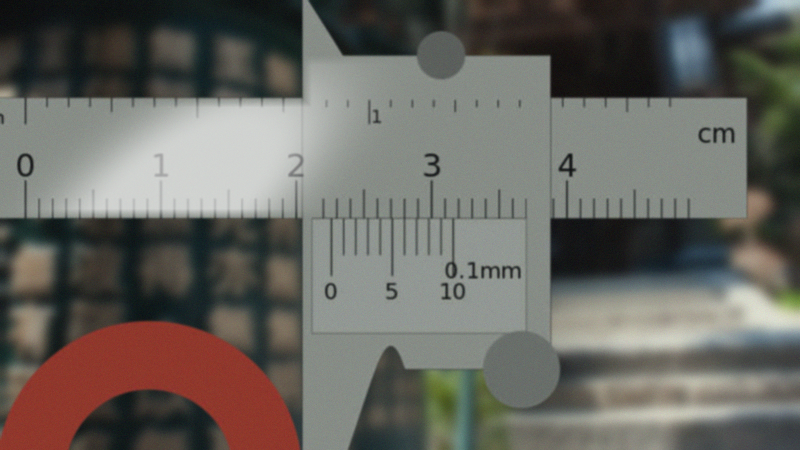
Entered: {"value": 22.6, "unit": "mm"}
